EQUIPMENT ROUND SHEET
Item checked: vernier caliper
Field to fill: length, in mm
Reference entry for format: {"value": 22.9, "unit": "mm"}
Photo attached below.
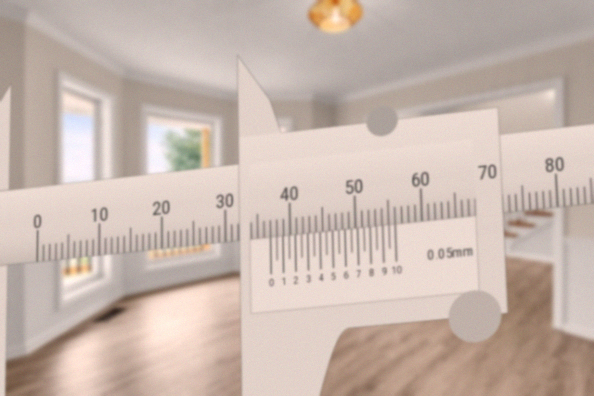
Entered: {"value": 37.0, "unit": "mm"}
